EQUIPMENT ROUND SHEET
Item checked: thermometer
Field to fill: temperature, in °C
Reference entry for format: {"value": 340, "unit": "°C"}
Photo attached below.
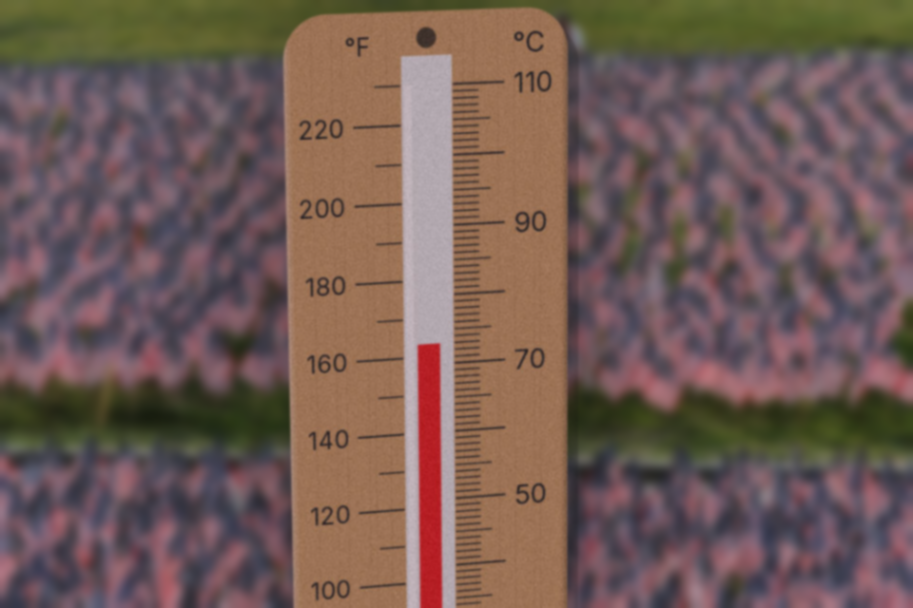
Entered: {"value": 73, "unit": "°C"}
